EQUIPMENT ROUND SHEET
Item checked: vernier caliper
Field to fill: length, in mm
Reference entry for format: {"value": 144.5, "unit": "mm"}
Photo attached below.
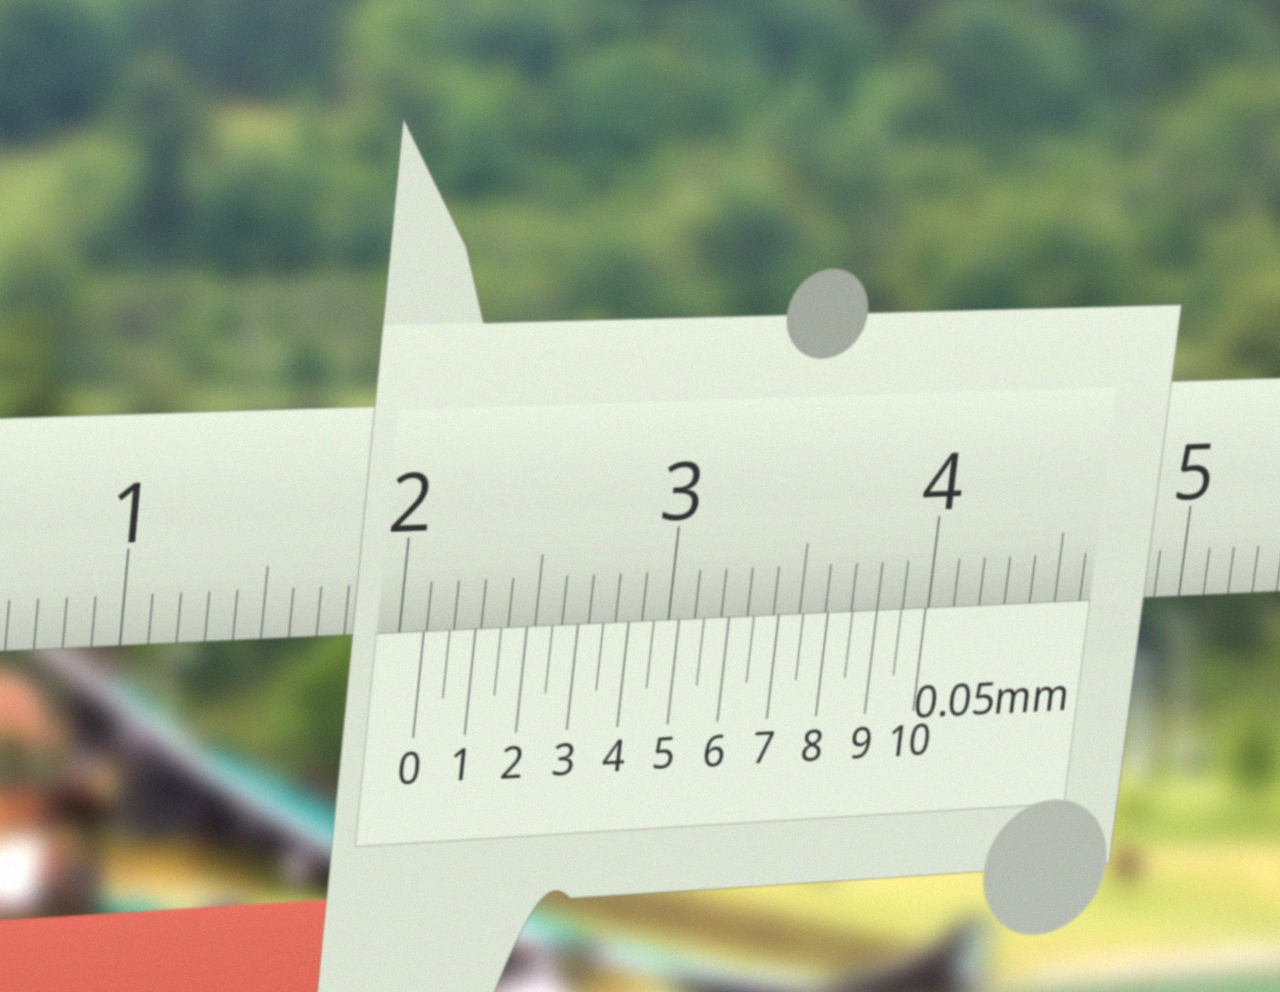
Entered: {"value": 20.9, "unit": "mm"}
